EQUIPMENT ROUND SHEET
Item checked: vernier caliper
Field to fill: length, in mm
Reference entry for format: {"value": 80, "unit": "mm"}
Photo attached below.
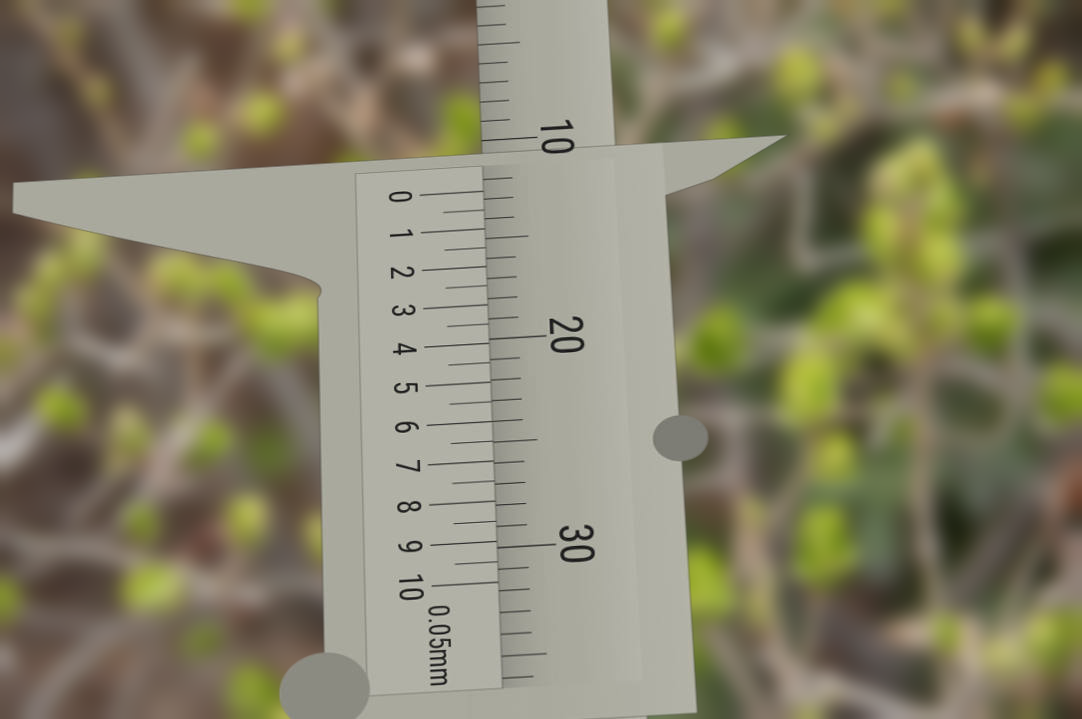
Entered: {"value": 12.6, "unit": "mm"}
